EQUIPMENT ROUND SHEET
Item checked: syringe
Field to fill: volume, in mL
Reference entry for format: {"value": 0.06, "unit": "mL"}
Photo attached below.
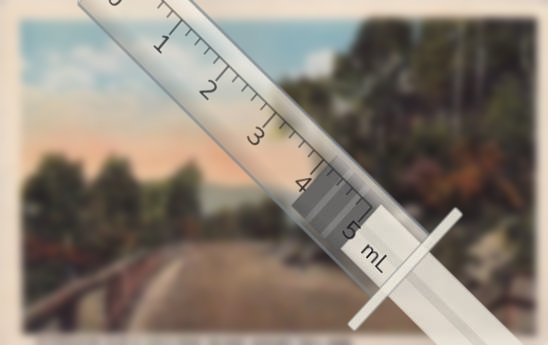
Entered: {"value": 4.1, "unit": "mL"}
